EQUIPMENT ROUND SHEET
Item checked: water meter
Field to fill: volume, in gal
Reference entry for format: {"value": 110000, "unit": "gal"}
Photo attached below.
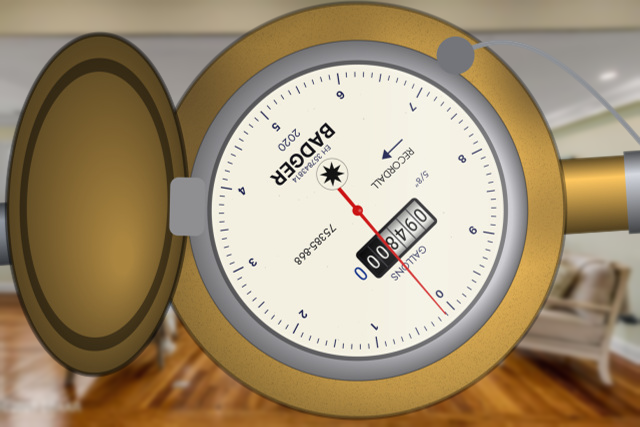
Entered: {"value": 948000.1, "unit": "gal"}
